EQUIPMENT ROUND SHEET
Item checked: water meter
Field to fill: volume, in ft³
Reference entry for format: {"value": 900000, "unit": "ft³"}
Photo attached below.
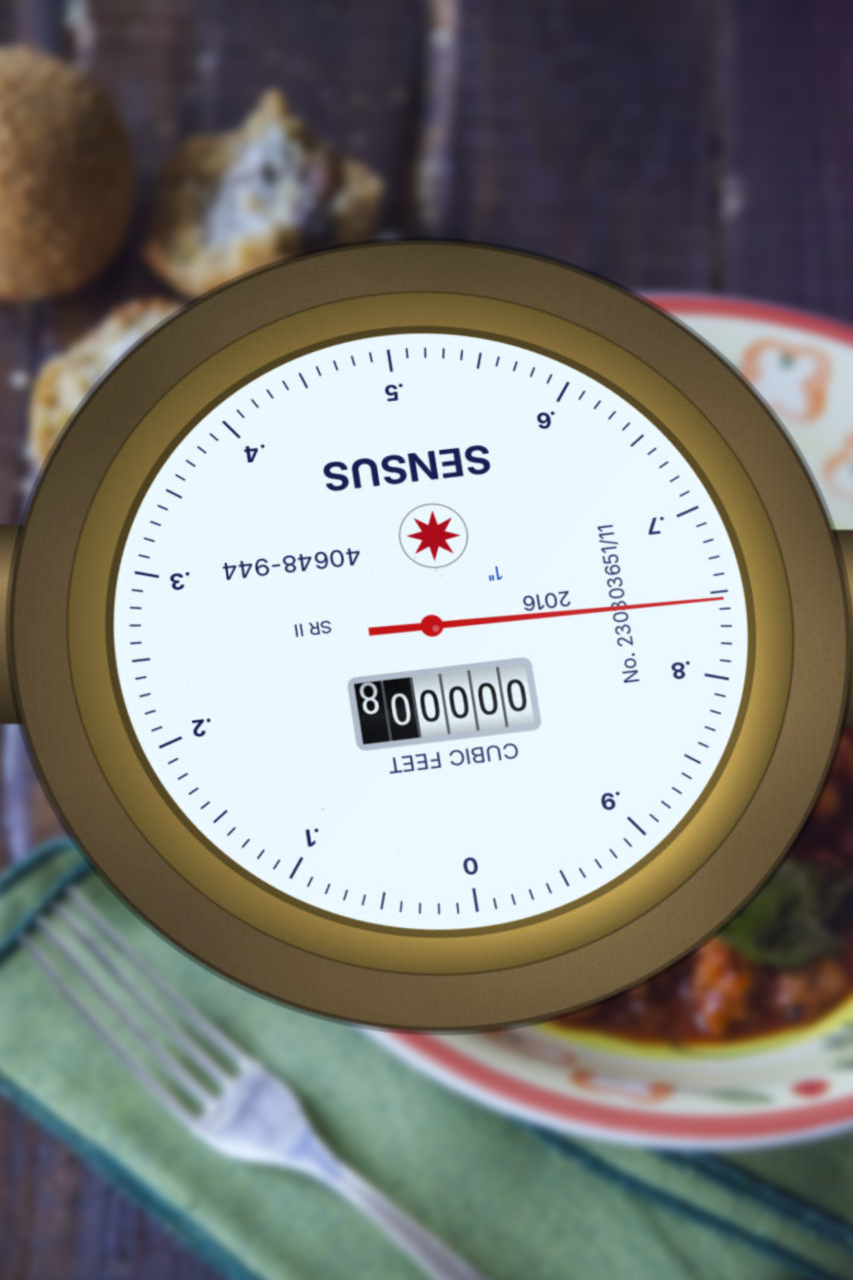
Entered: {"value": 7.75, "unit": "ft³"}
